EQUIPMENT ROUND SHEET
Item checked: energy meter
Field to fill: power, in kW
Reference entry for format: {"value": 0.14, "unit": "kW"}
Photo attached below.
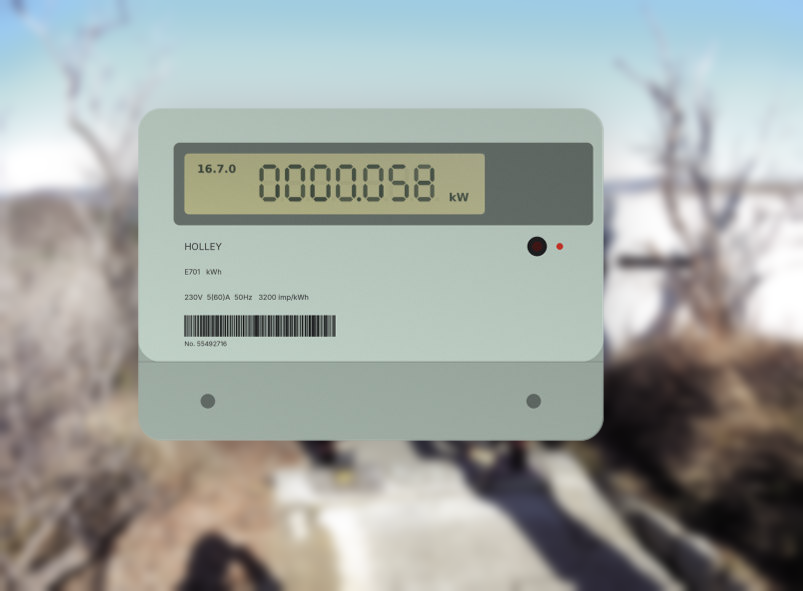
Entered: {"value": 0.058, "unit": "kW"}
